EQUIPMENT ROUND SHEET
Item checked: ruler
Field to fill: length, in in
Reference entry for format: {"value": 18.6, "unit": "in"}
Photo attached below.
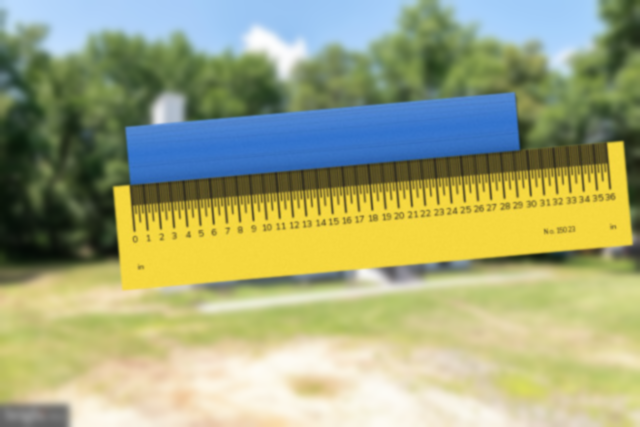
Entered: {"value": 29.5, "unit": "in"}
